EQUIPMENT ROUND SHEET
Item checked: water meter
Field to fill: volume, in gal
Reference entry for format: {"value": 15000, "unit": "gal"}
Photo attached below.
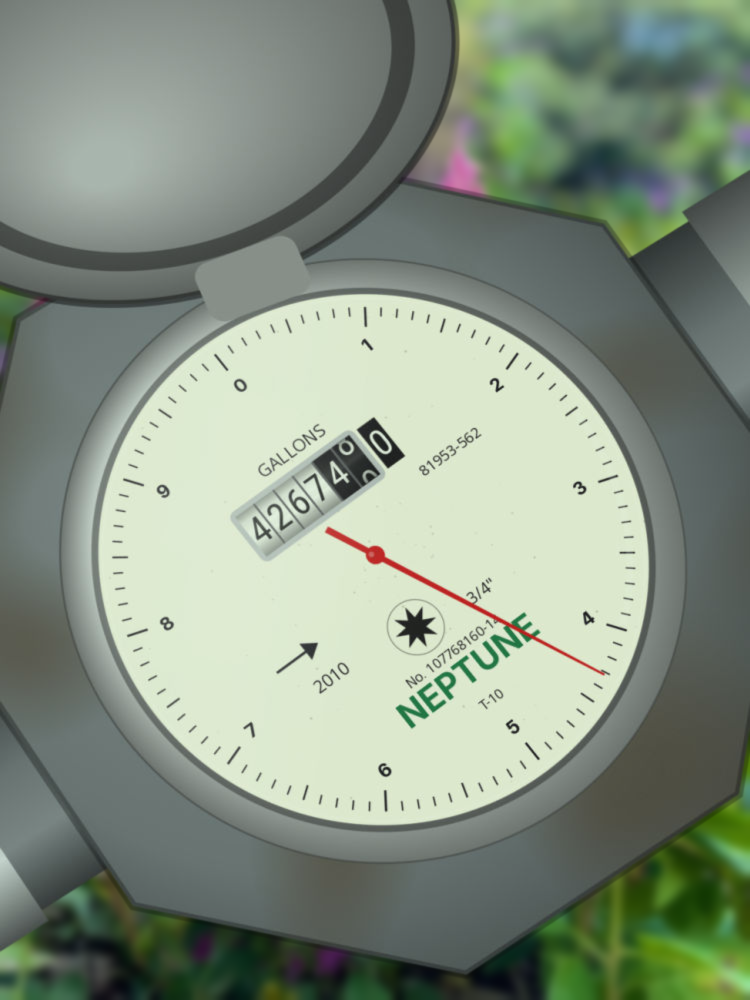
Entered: {"value": 4267484.3, "unit": "gal"}
